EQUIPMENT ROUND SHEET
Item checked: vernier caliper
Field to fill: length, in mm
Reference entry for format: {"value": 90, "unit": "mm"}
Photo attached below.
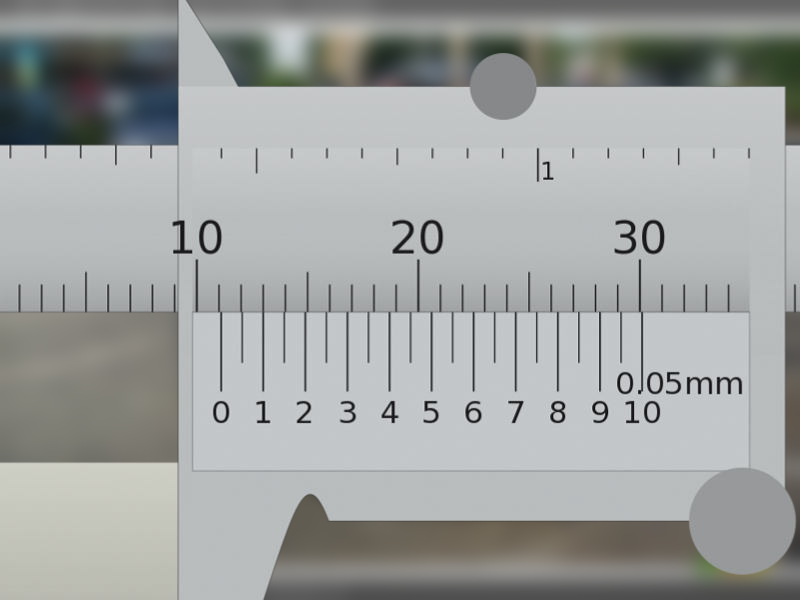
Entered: {"value": 11.10, "unit": "mm"}
